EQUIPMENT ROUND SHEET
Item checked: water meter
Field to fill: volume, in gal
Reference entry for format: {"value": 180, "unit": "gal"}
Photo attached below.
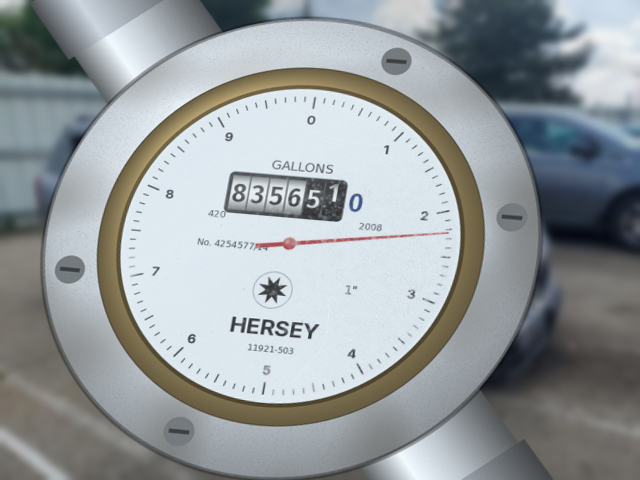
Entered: {"value": 8356512.2, "unit": "gal"}
